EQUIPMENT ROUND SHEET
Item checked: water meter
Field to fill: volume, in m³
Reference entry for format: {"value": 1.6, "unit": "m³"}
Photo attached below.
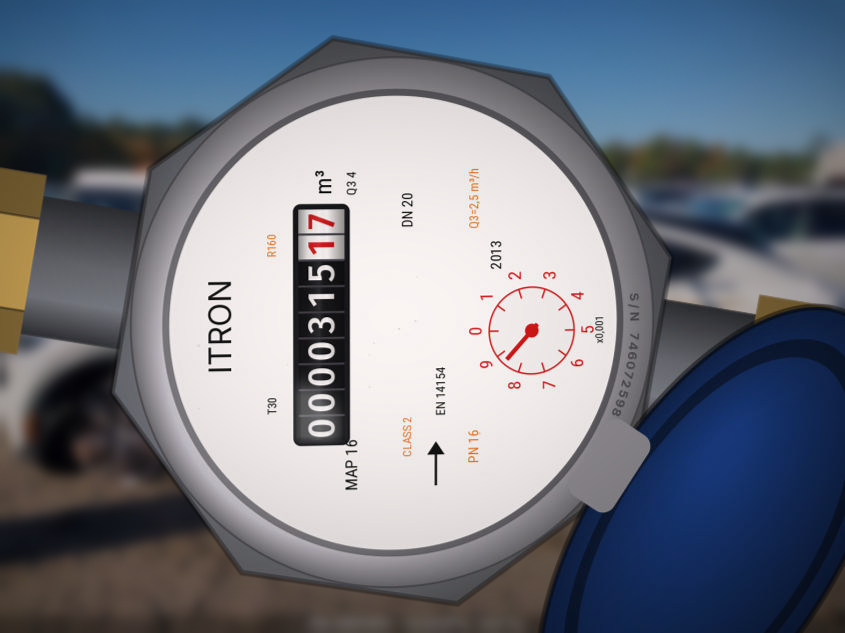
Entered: {"value": 315.178, "unit": "m³"}
